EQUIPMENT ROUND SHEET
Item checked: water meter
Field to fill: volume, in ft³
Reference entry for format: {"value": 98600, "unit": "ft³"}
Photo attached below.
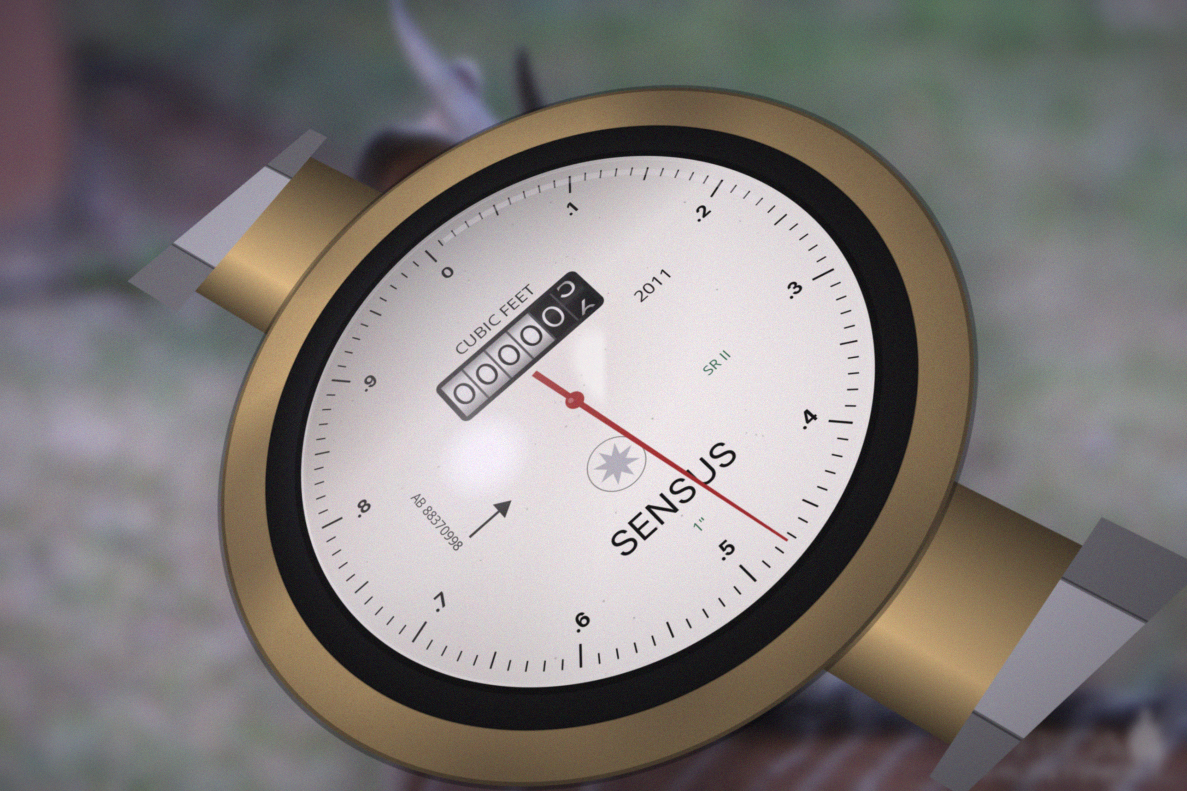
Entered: {"value": 5.47, "unit": "ft³"}
